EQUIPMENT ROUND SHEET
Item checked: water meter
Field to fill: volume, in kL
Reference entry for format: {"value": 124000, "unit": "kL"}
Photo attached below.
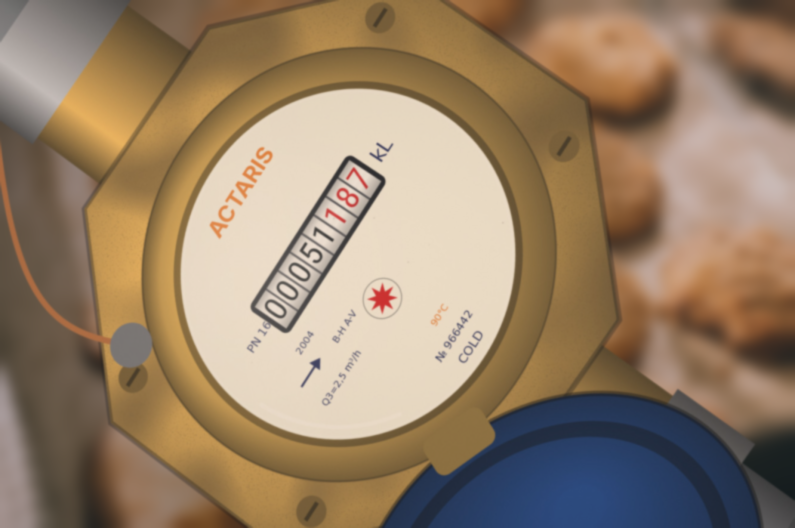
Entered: {"value": 51.187, "unit": "kL"}
